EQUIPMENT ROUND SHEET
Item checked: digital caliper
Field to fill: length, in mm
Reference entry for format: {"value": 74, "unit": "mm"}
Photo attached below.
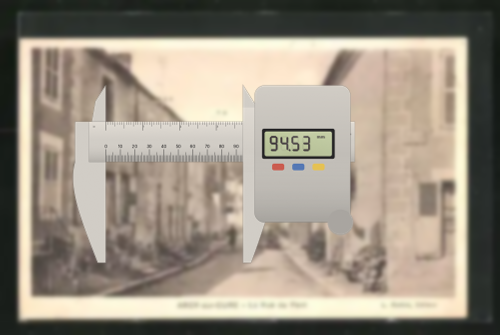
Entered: {"value": 94.53, "unit": "mm"}
